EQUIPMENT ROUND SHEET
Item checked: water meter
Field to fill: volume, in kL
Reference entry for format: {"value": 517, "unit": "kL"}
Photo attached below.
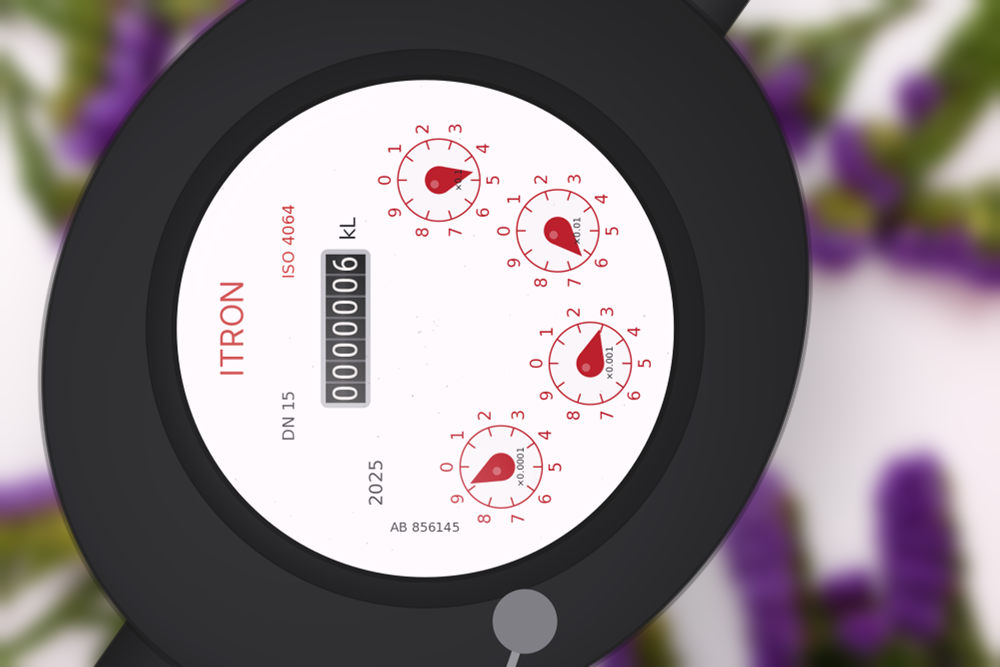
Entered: {"value": 6.4629, "unit": "kL"}
